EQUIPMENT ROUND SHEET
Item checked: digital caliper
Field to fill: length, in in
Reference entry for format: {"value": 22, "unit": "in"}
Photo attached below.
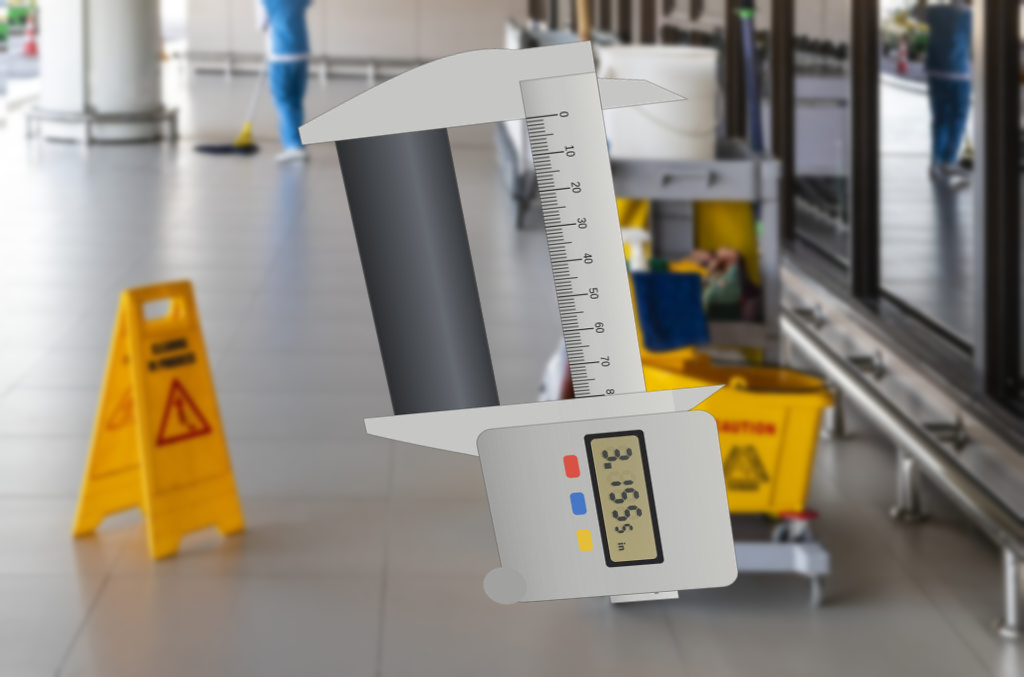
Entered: {"value": 3.1555, "unit": "in"}
